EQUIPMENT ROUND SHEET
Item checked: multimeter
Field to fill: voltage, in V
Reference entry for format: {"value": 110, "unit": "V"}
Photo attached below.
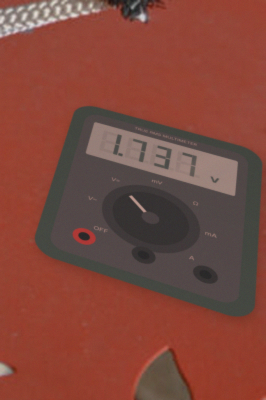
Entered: {"value": 1.737, "unit": "V"}
